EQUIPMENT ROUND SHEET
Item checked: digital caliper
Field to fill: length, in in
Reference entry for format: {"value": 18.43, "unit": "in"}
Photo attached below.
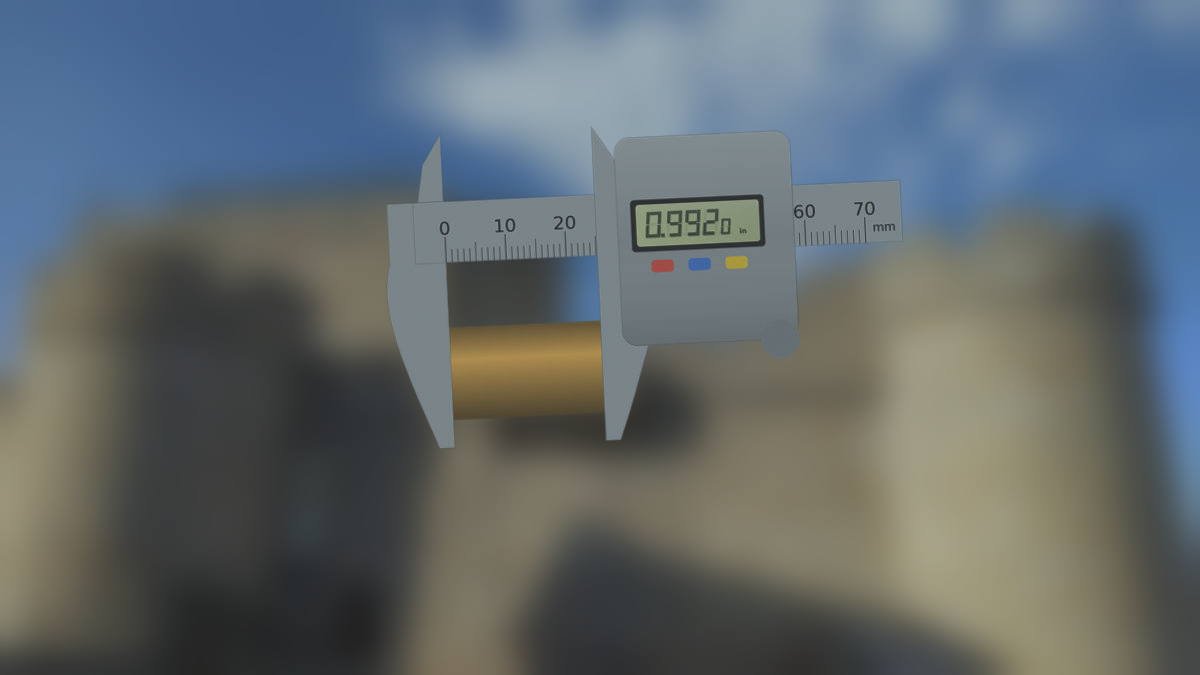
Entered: {"value": 0.9920, "unit": "in"}
